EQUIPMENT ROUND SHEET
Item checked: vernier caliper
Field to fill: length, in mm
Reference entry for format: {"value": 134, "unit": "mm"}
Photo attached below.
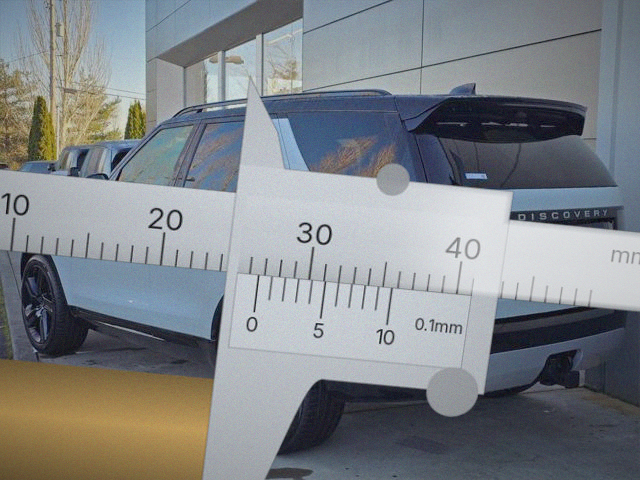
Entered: {"value": 26.6, "unit": "mm"}
